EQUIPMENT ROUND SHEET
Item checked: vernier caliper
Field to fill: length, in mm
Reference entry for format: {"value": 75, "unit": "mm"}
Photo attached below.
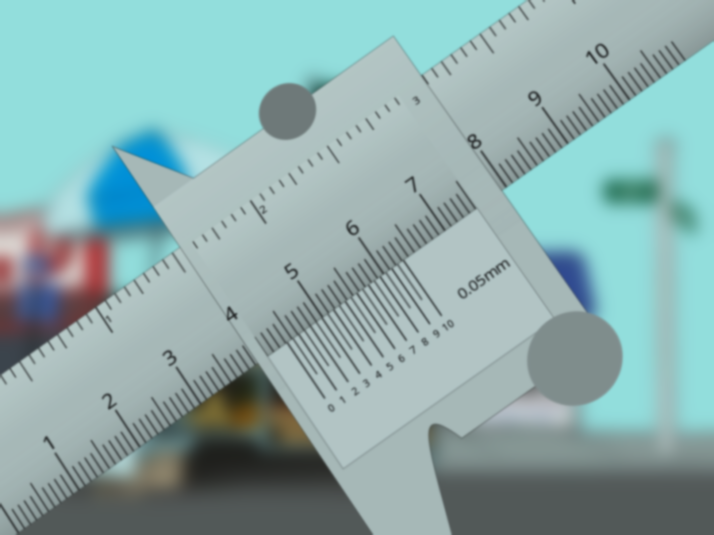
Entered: {"value": 44.2, "unit": "mm"}
